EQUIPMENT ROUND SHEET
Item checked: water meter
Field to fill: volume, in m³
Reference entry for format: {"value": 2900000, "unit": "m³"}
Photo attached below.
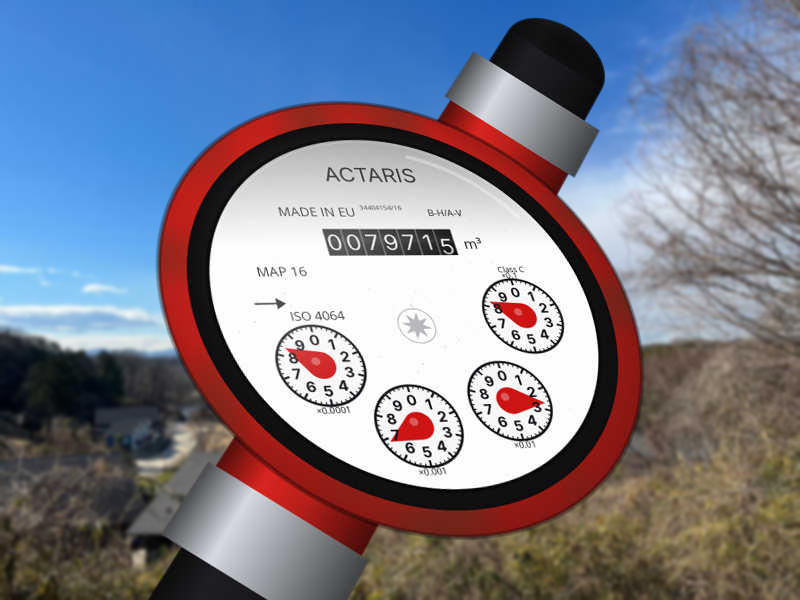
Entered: {"value": 79714.8268, "unit": "m³"}
